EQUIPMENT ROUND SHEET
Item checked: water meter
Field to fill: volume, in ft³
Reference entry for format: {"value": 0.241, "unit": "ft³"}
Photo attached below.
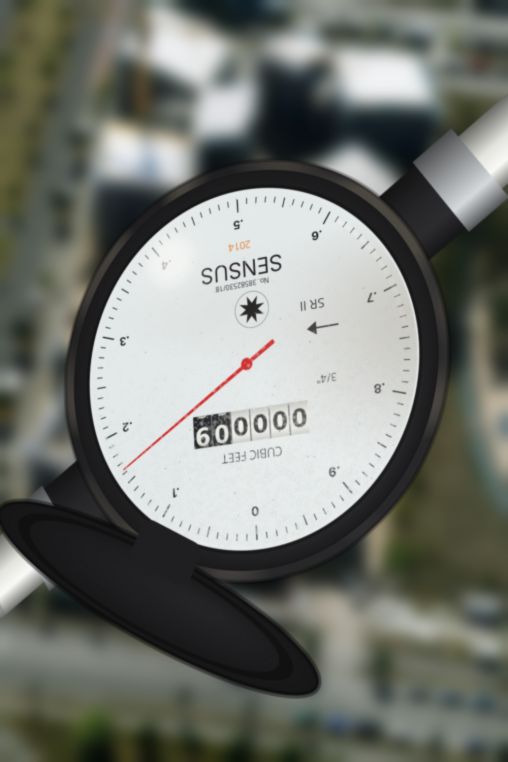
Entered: {"value": 9.16, "unit": "ft³"}
